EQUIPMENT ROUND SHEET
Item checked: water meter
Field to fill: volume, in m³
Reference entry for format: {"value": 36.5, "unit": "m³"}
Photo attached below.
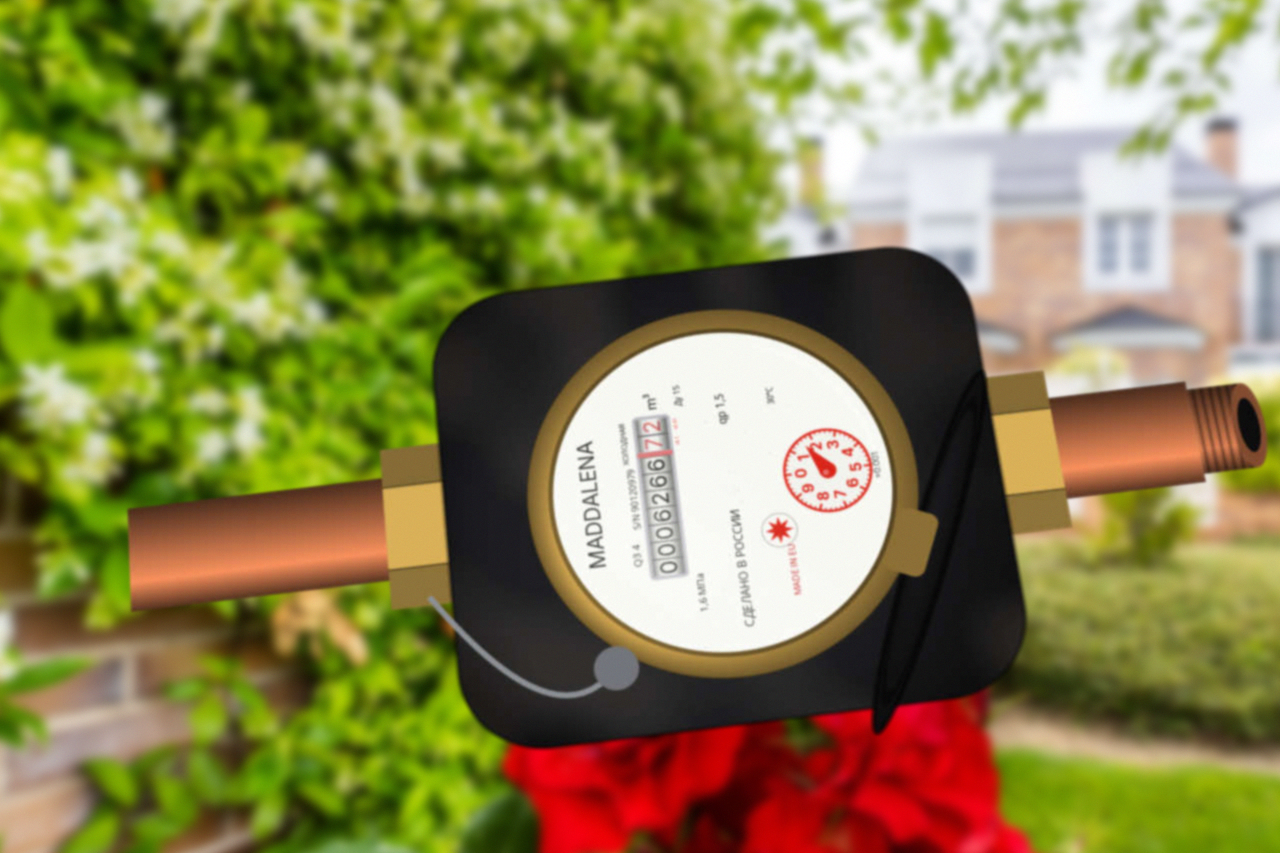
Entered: {"value": 6266.721, "unit": "m³"}
